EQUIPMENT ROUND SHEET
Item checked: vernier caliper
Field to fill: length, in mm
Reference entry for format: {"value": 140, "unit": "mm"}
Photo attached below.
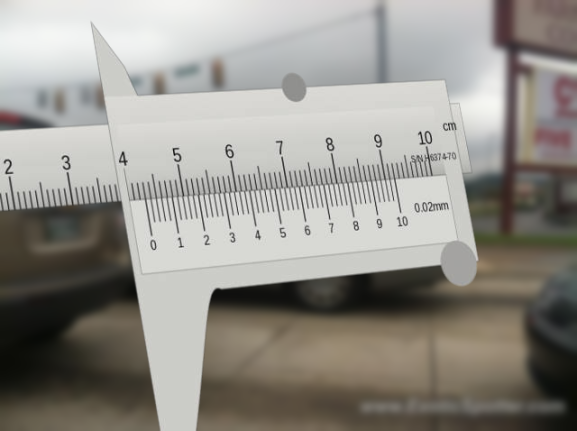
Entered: {"value": 43.0, "unit": "mm"}
